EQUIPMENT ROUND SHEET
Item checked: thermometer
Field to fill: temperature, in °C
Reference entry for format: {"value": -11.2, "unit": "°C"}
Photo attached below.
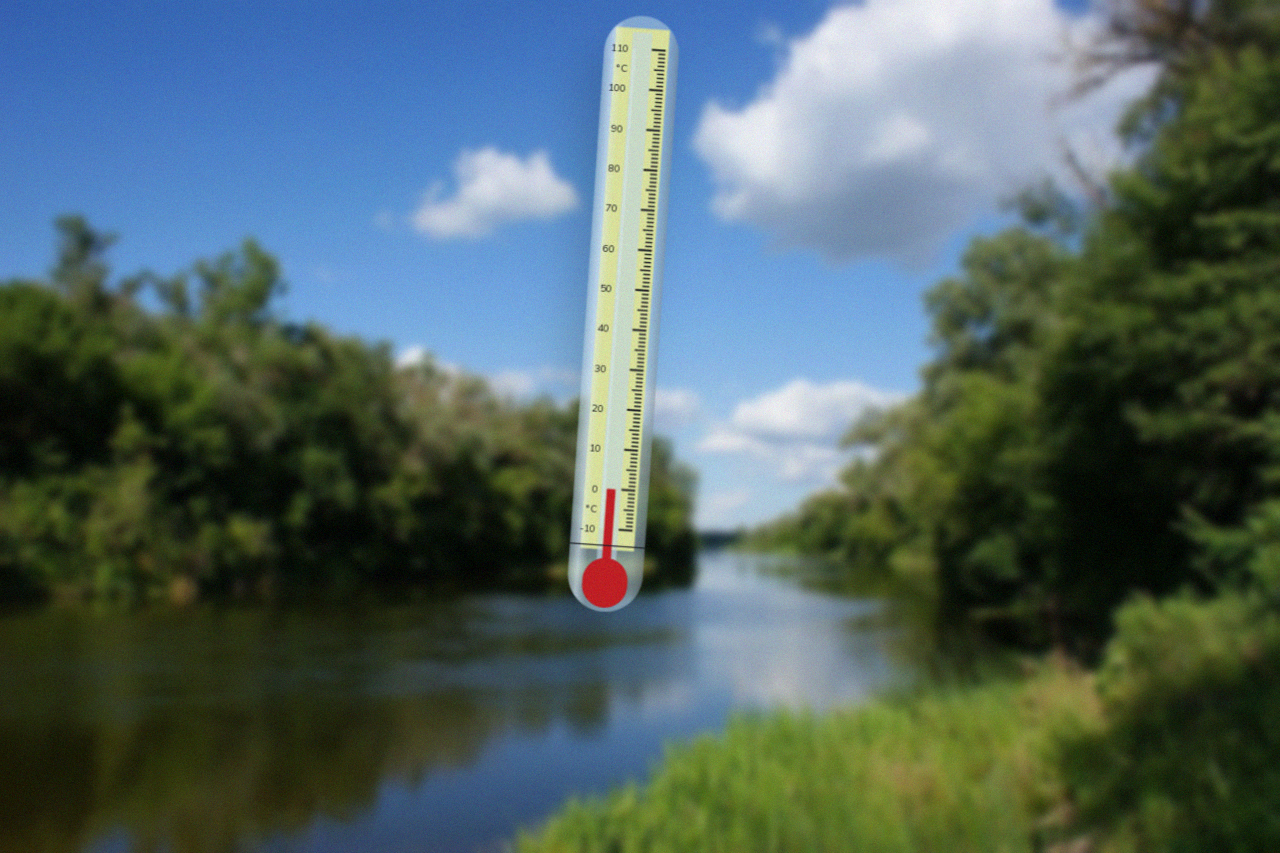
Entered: {"value": 0, "unit": "°C"}
